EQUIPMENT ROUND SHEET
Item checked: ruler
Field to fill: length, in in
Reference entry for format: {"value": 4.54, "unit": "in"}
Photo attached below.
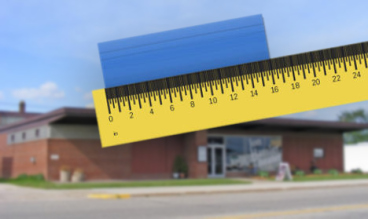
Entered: {"value": 16, "unit": "in"}
